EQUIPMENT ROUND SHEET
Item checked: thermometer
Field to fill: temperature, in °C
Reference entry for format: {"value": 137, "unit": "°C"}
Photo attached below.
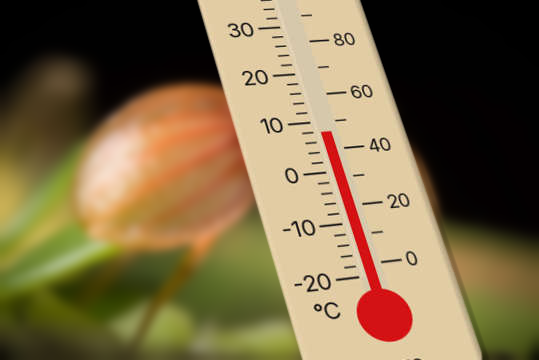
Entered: {"value": 8, "unit": "°C"}
